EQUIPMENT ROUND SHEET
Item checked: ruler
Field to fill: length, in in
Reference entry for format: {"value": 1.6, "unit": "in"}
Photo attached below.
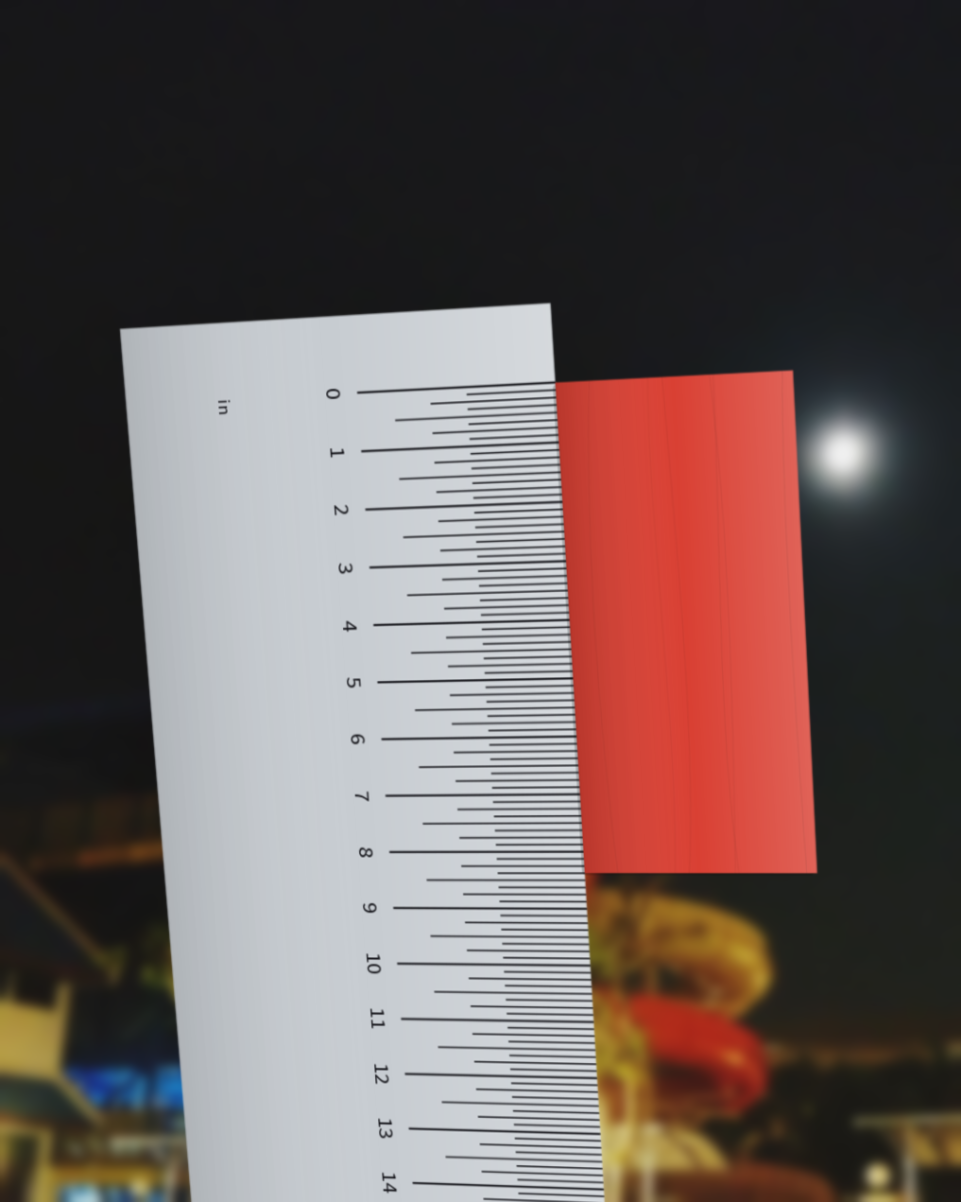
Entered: {"value": 8.375, "unit": "in"}
